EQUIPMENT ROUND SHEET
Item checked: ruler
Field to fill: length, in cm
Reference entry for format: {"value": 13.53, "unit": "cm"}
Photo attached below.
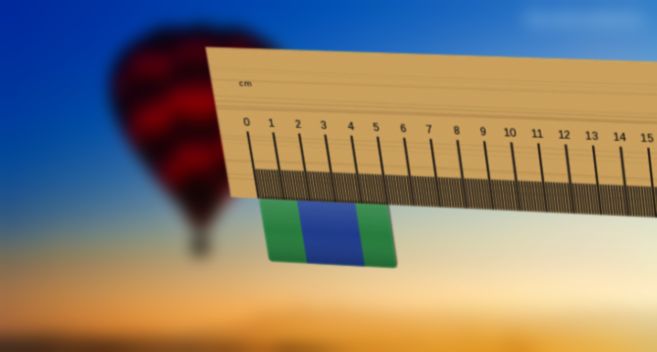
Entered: {"value": 5, "unit": "cm"}
